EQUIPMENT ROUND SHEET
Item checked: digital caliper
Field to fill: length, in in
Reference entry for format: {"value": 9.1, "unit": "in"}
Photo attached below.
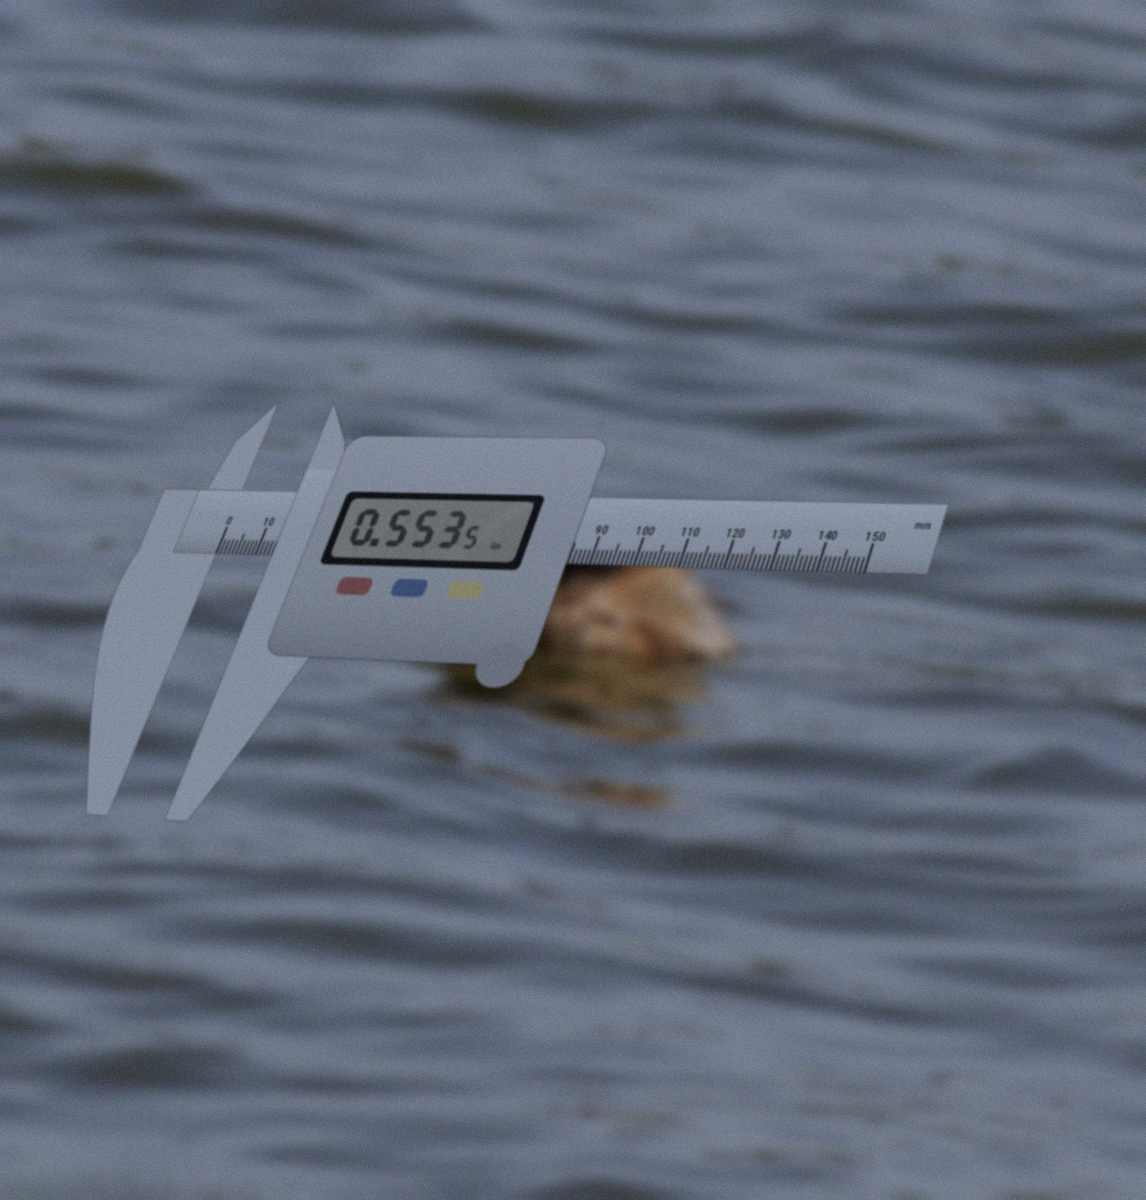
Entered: {"value": 0.5535, "unit": "in"}
